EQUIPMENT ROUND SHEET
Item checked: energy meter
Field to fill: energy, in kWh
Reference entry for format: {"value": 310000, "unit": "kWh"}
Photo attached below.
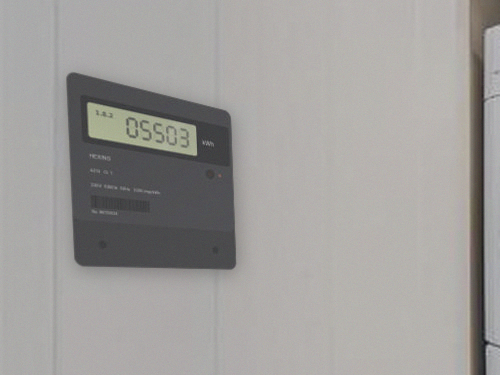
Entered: {"value": 5503, "unit": "kWh"}
